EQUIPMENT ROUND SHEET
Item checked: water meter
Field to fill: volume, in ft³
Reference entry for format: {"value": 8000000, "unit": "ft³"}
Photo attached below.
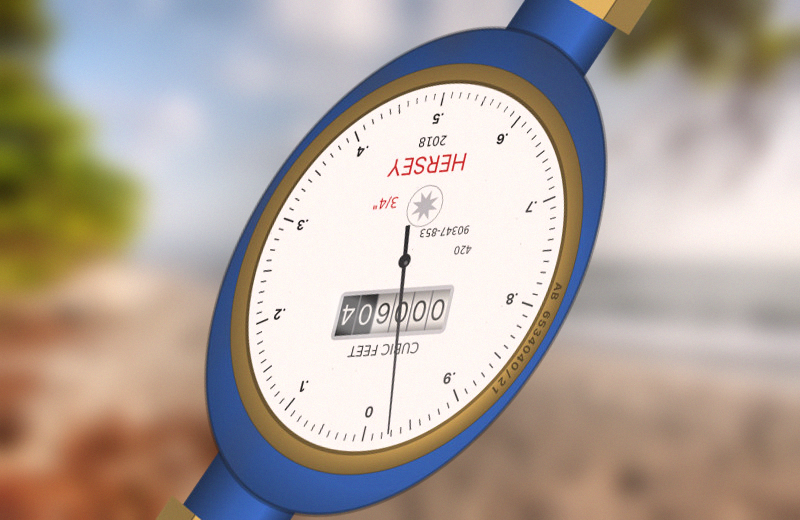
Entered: {"value": 603.97, "unit": "ft³"}
